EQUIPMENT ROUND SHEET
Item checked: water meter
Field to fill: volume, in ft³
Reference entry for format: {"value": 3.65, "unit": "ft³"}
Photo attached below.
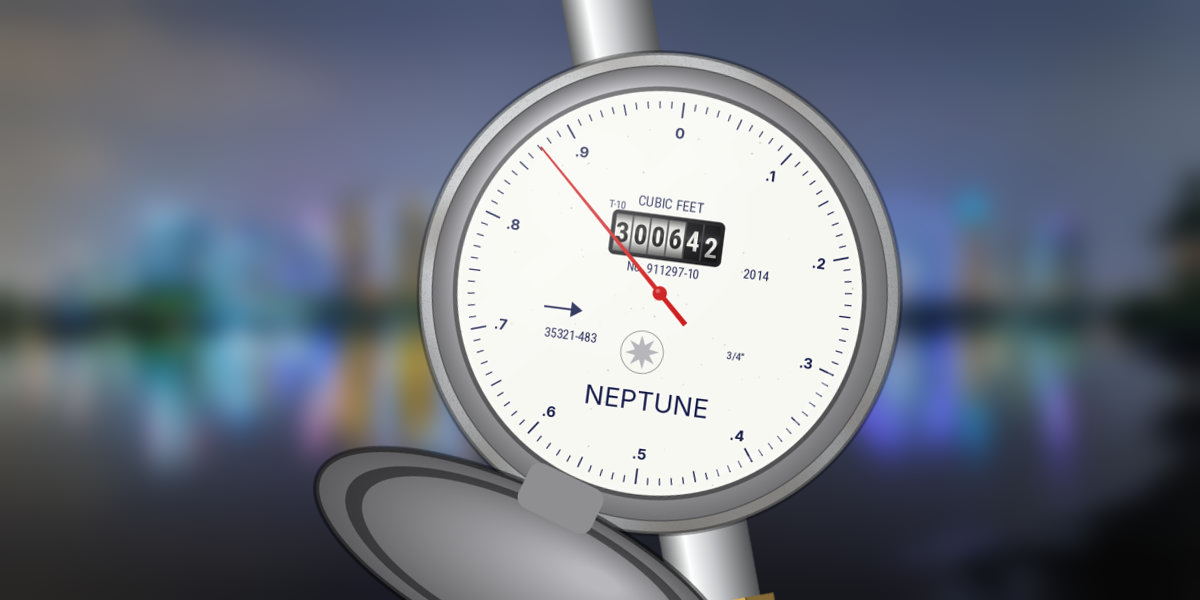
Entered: {"value": 300641.87, "unit": "ft³"}
